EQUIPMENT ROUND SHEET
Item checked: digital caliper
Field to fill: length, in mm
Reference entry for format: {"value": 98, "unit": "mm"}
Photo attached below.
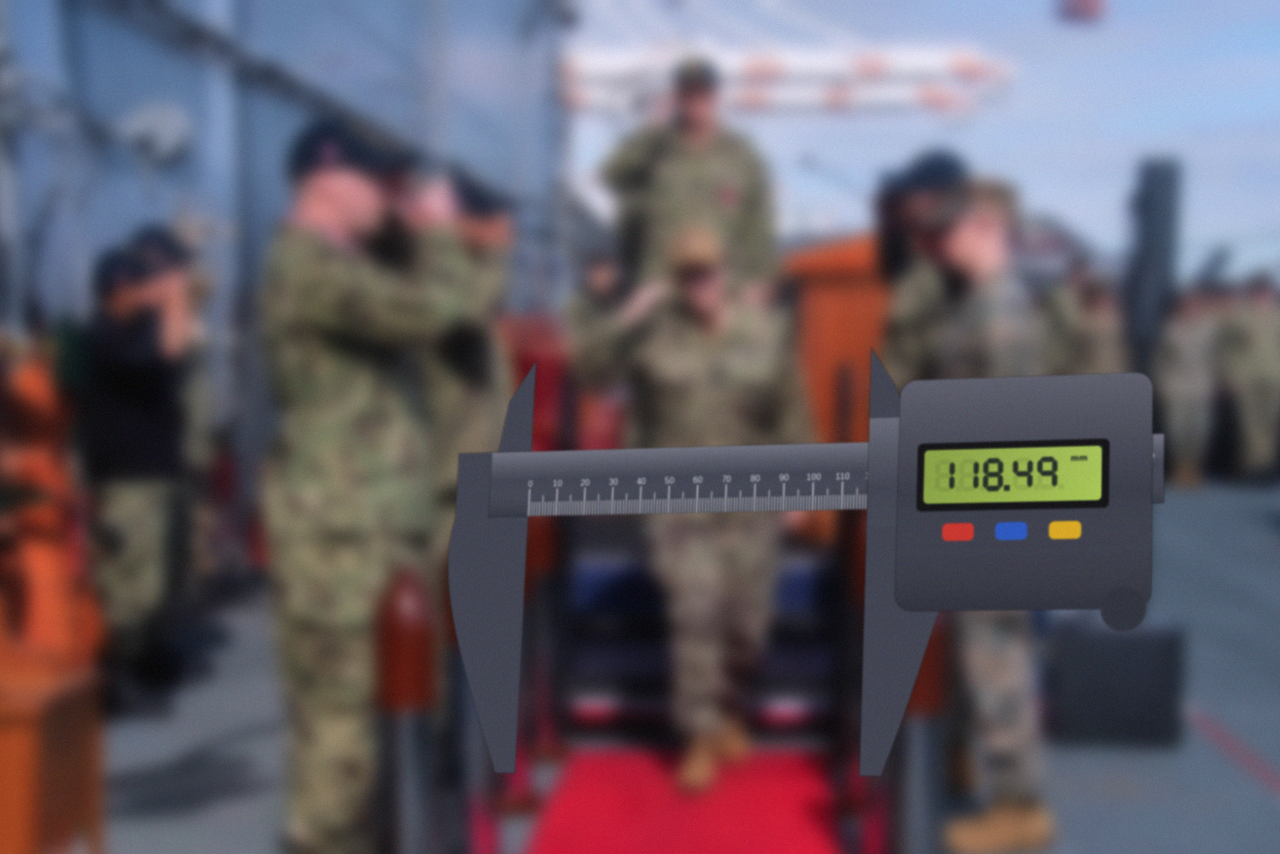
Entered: {"value": 118.49, "unit": "mm"}
